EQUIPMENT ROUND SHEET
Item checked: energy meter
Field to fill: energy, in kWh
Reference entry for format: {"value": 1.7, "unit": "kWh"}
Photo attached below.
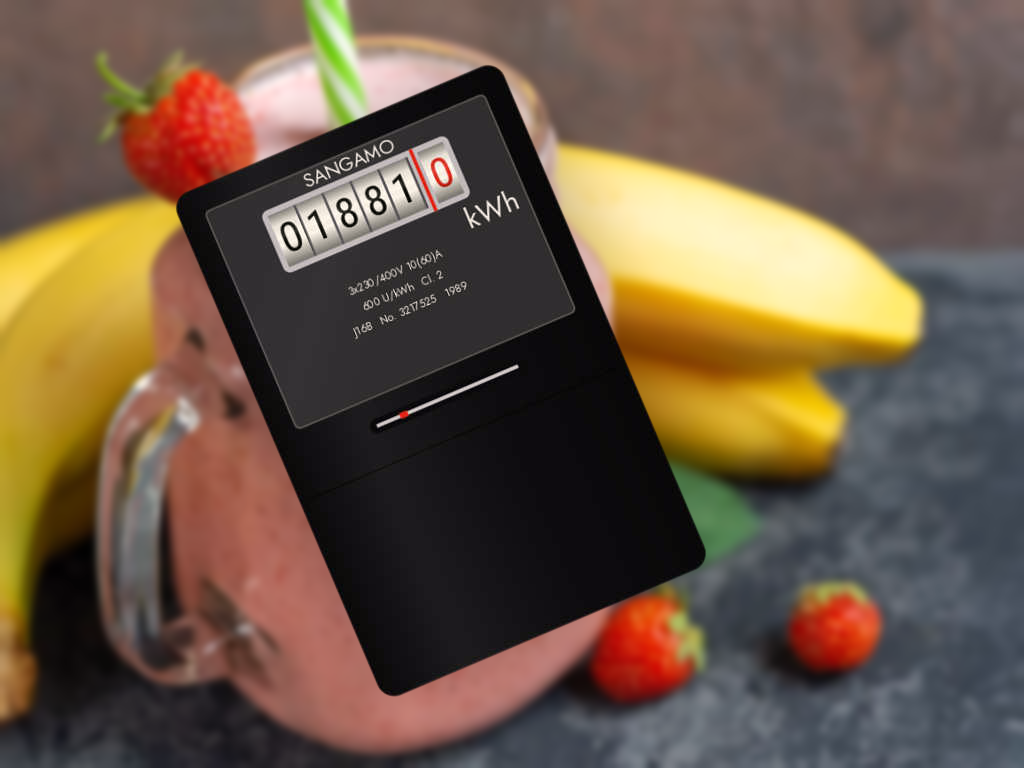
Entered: {"value": 1881.0, "unit": "kWh"}
